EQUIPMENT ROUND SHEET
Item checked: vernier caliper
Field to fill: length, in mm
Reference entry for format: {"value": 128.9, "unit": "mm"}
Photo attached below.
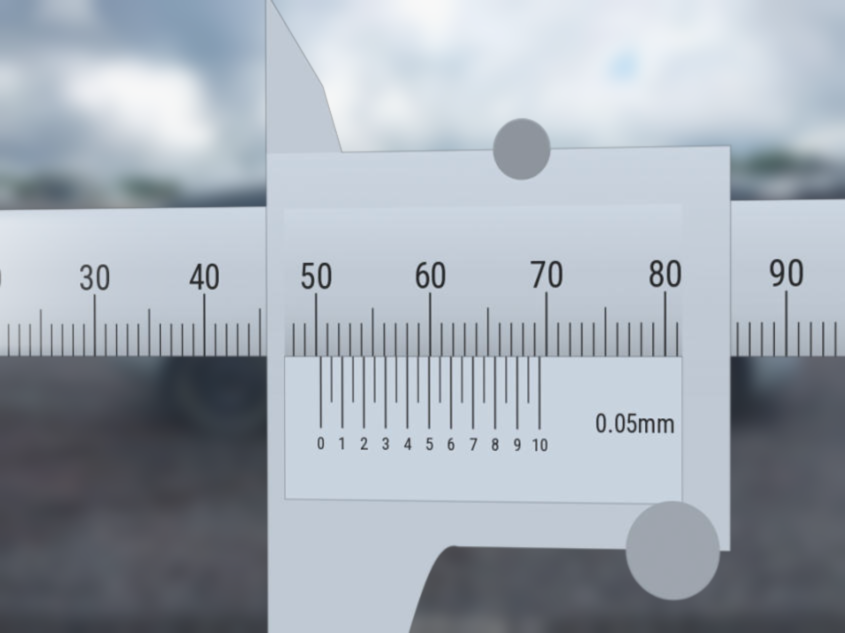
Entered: {"value": 50.4, "unit": "mm"}
